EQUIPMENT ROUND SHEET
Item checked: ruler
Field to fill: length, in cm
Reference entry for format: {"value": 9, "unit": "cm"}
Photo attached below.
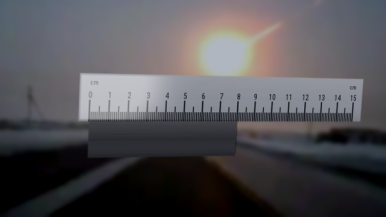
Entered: {"value": 8, "unit": "cm"}
